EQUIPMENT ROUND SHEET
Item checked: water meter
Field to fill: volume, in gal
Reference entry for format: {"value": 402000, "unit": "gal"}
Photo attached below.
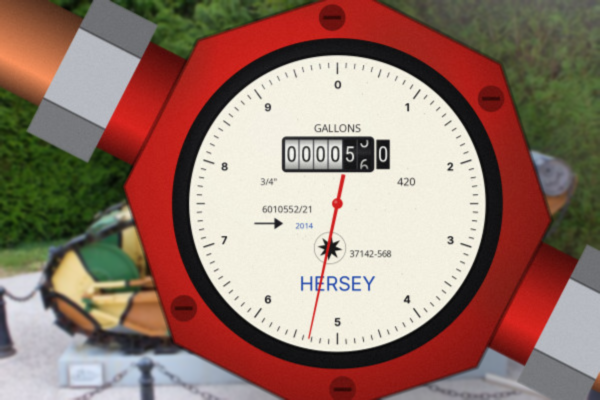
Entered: {"value": 555.3, "unit": "gal"}
